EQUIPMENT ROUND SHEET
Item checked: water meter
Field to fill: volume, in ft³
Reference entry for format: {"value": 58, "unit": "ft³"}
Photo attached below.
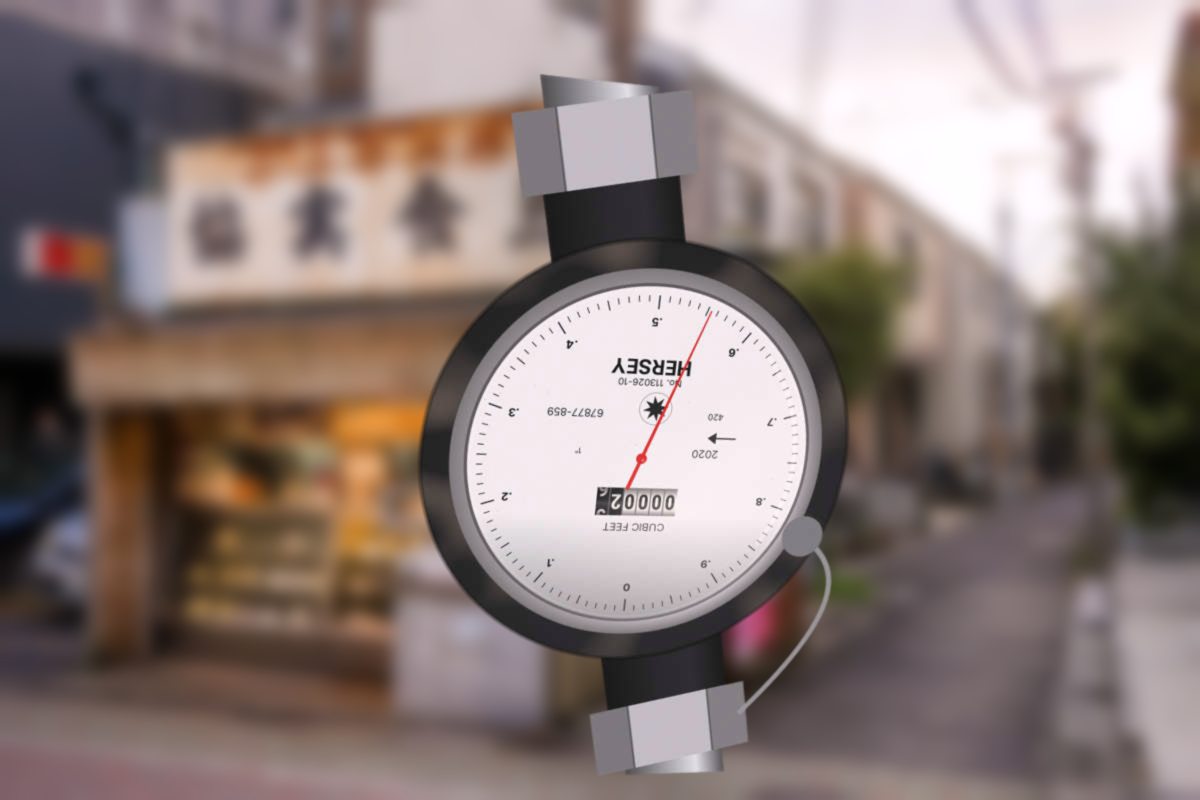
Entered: {"value": 25.55, "unit": "ft³"}
